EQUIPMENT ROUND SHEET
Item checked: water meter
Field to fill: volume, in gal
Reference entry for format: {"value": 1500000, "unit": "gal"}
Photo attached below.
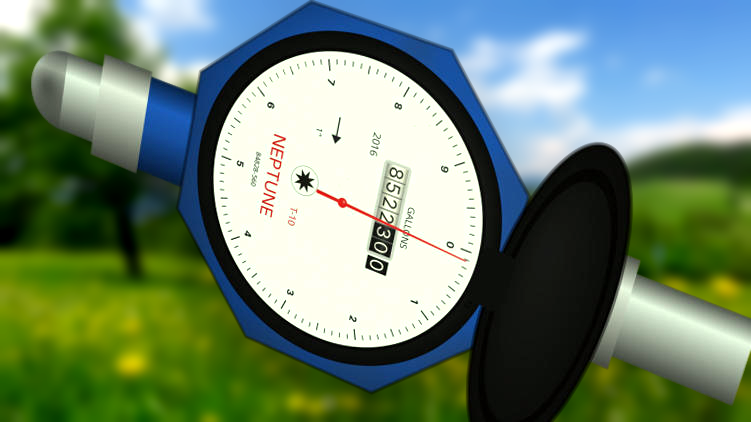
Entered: {"value": 8522300.1, "unit": "gal"}
